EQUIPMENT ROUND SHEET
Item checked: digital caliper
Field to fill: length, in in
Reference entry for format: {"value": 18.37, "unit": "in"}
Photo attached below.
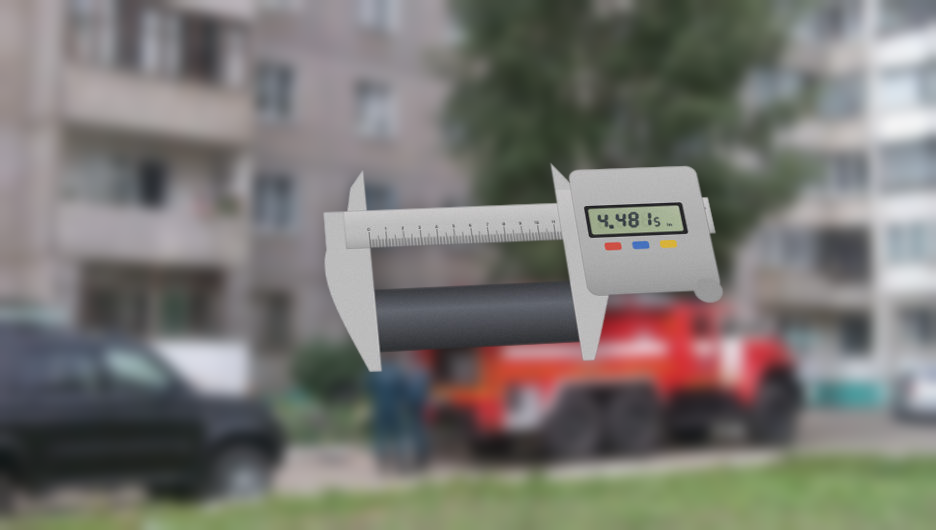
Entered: {"value": 4.4815, "unit": "in"}
